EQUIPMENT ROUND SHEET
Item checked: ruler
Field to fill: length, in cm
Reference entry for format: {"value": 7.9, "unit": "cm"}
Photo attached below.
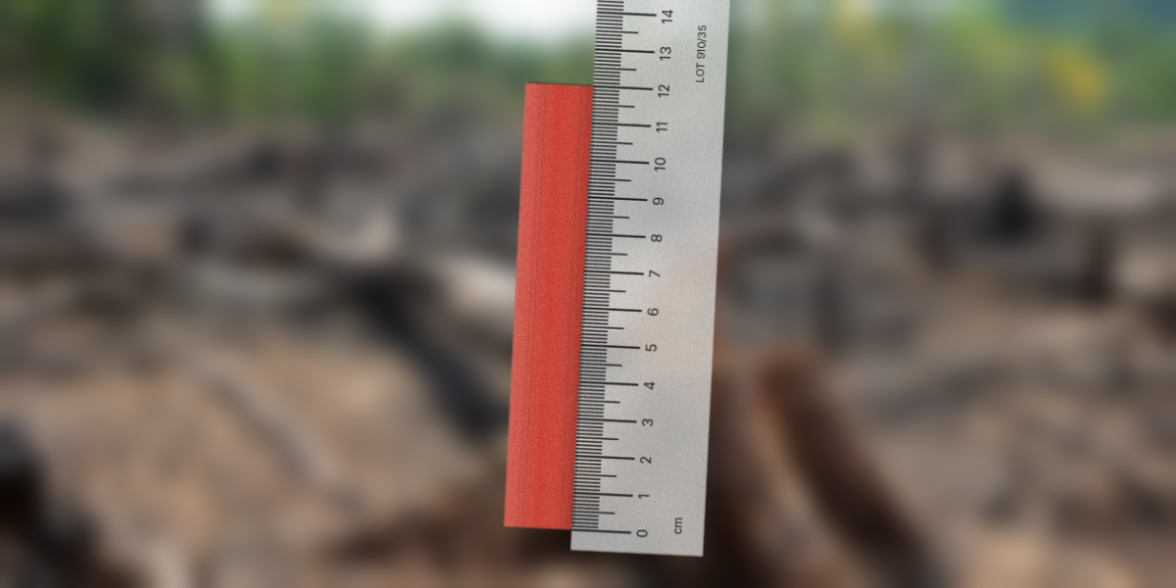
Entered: {"value": 12, "unit": "cm"}
